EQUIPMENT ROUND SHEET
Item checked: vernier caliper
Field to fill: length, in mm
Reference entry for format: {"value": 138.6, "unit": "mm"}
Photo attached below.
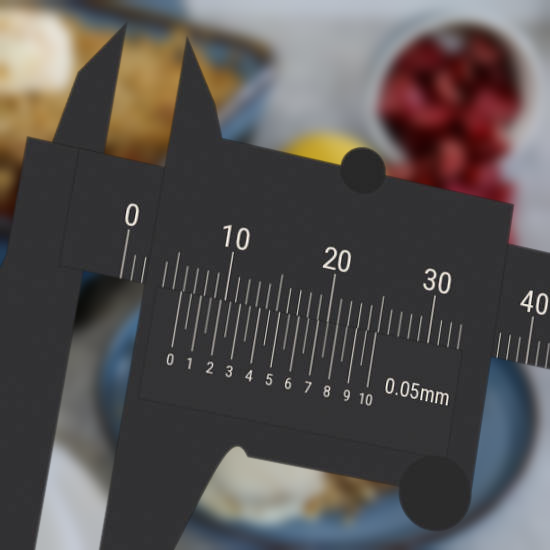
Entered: {"value": 5.8, "unit": "mm"}
